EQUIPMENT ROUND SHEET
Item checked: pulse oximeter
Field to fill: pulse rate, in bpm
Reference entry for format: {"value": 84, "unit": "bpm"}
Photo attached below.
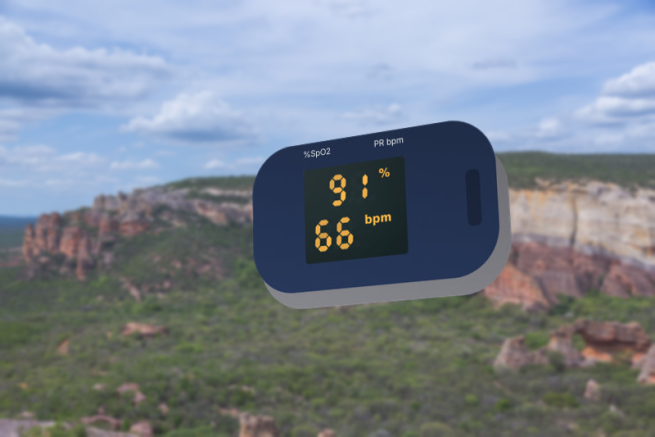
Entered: {"value": 66, "unit": "bpm"}
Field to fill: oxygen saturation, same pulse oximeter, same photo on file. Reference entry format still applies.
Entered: {"value": 91, "unit": "%"}
